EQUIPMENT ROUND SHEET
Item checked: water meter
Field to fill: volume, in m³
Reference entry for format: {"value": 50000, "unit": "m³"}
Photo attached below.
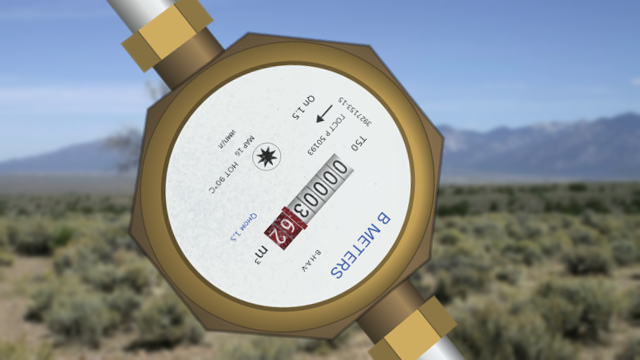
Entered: {"value": 3.62, "unit": "m³"}
